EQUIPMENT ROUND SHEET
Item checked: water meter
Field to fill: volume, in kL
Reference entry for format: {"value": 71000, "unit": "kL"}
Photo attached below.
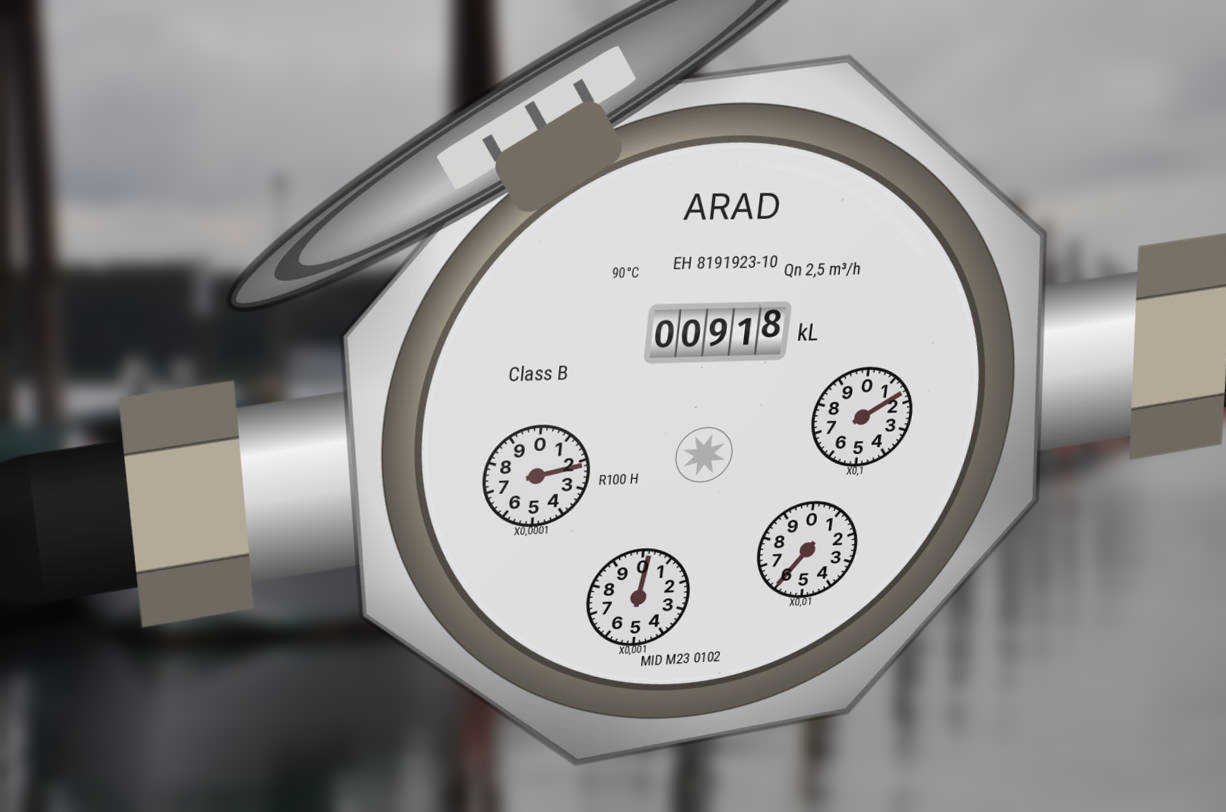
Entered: {"value": 918.1602, "unit": "kL"}
